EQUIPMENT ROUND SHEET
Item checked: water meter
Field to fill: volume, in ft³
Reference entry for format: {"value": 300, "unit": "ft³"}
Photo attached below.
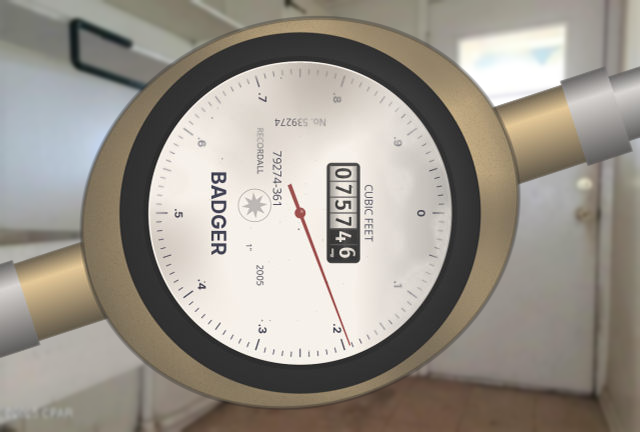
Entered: {"value": 75746.19, "unit": "ft³"}
